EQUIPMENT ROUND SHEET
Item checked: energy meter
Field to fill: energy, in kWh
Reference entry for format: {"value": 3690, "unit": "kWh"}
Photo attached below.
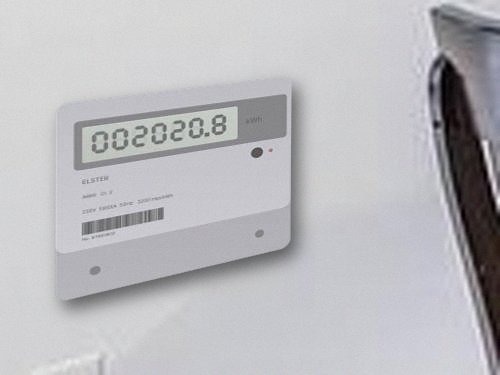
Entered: {"value": 2020.8, "unit": "kWh"}
